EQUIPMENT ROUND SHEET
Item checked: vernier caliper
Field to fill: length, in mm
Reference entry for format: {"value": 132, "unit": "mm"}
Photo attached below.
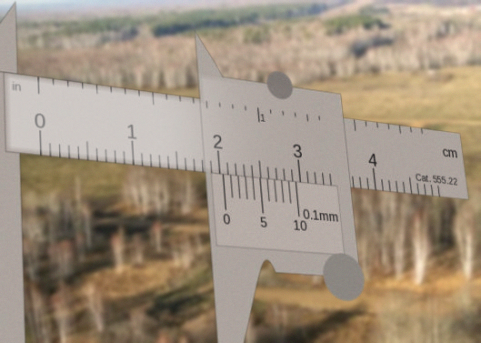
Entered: {"value": 20.4, "unit": "mm"}
